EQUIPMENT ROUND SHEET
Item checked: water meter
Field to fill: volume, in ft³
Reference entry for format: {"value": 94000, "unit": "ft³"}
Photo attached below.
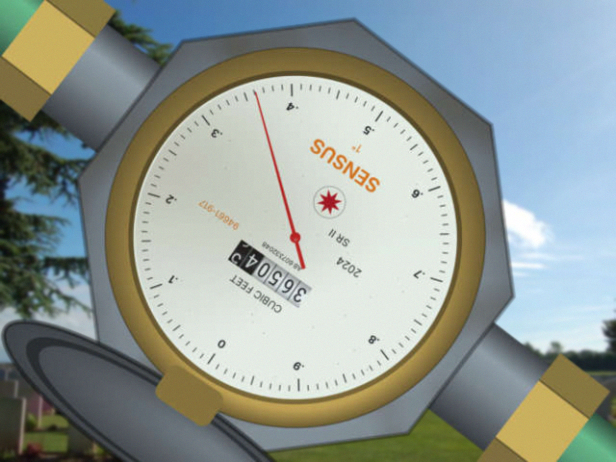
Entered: {"value": 365045.36, "unit": "ft³"}
